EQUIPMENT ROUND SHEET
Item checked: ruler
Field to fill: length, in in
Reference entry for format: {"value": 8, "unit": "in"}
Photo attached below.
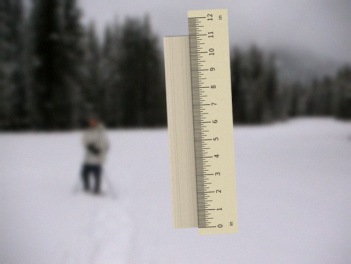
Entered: {"value": 11, "unit": "in"}
